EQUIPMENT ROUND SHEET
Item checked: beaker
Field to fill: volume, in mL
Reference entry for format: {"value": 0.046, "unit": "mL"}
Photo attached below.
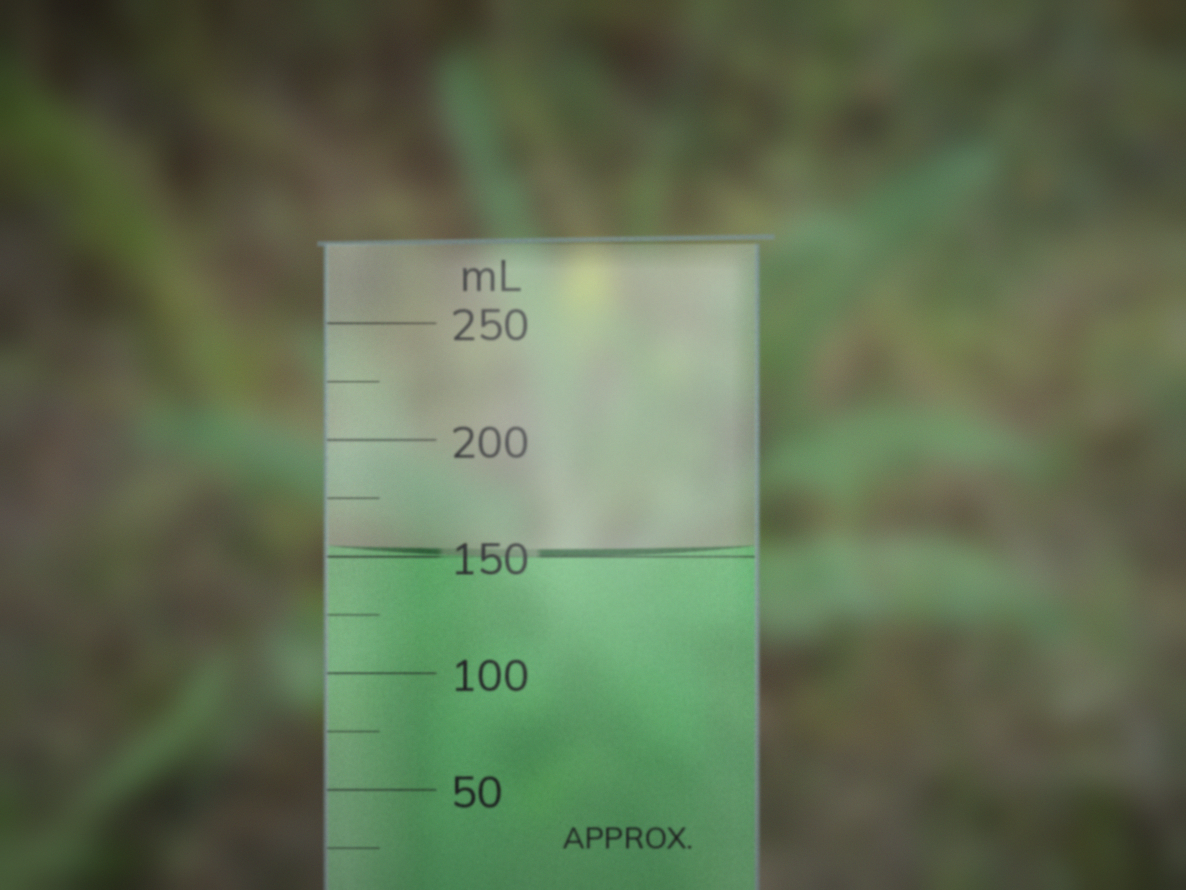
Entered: {"value": 150, "unit": "mL"}
